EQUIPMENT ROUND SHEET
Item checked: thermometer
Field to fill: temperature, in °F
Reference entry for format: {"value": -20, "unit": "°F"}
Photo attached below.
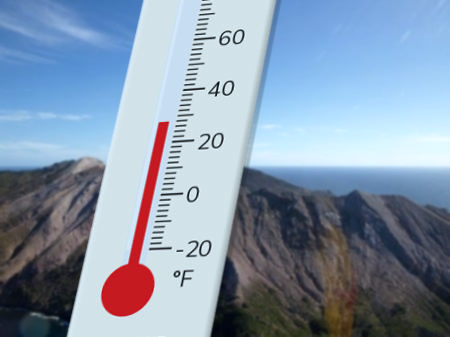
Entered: {"value": 28, "unit": "°F"}
